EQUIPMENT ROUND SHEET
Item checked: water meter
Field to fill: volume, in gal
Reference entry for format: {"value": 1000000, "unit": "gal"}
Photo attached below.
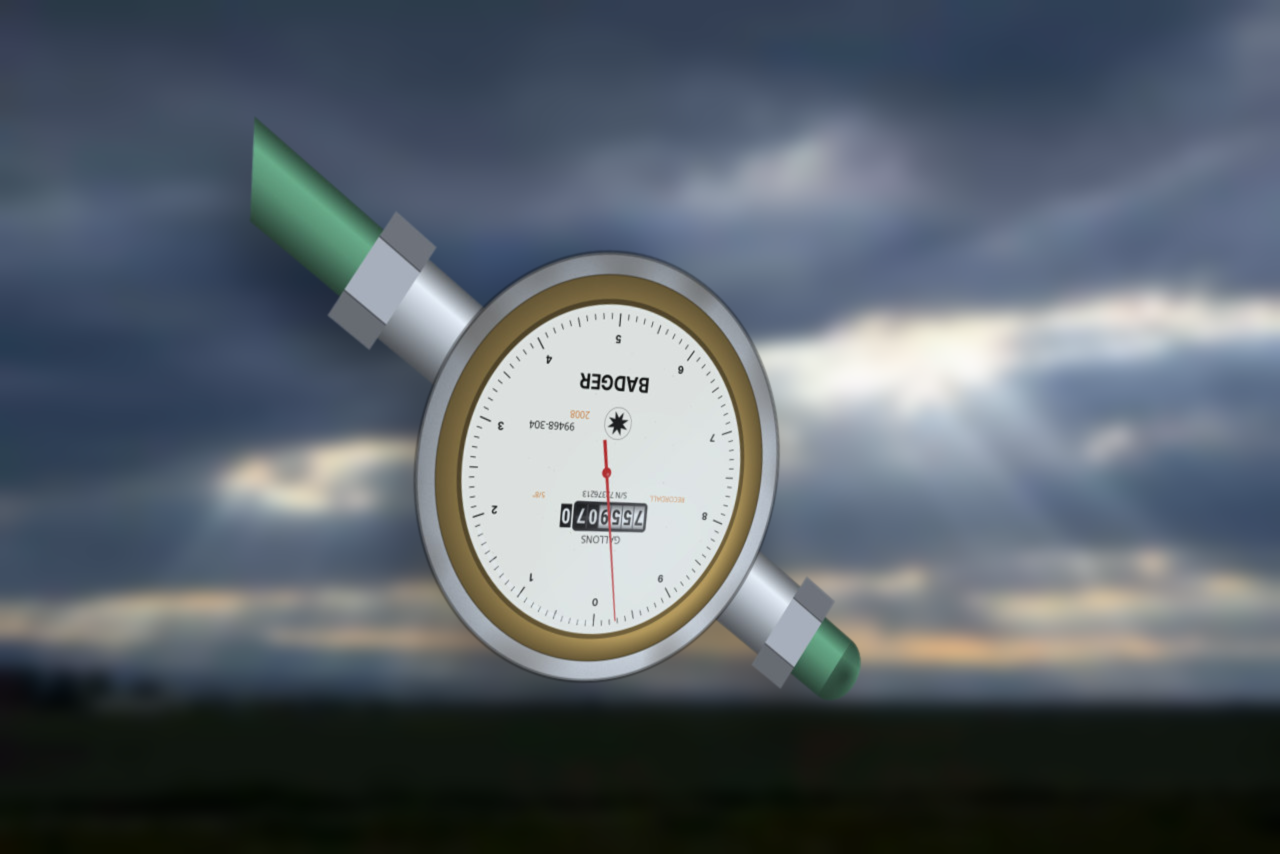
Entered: {"value": 7559069.7, "unit": "gal"}
